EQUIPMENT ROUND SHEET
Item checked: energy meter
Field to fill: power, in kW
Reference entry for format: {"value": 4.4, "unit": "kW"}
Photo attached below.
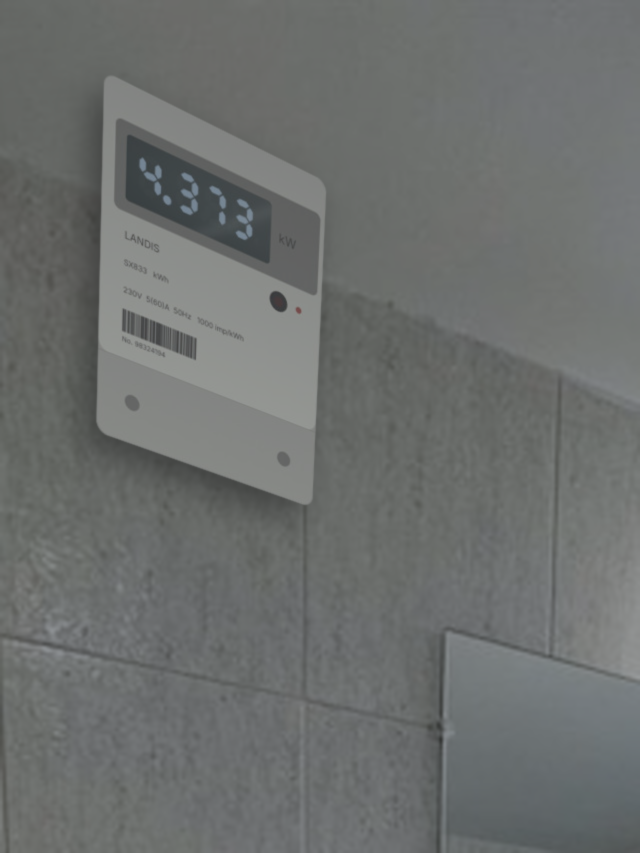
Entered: {"value": 4.373, "unit": "kW"}
